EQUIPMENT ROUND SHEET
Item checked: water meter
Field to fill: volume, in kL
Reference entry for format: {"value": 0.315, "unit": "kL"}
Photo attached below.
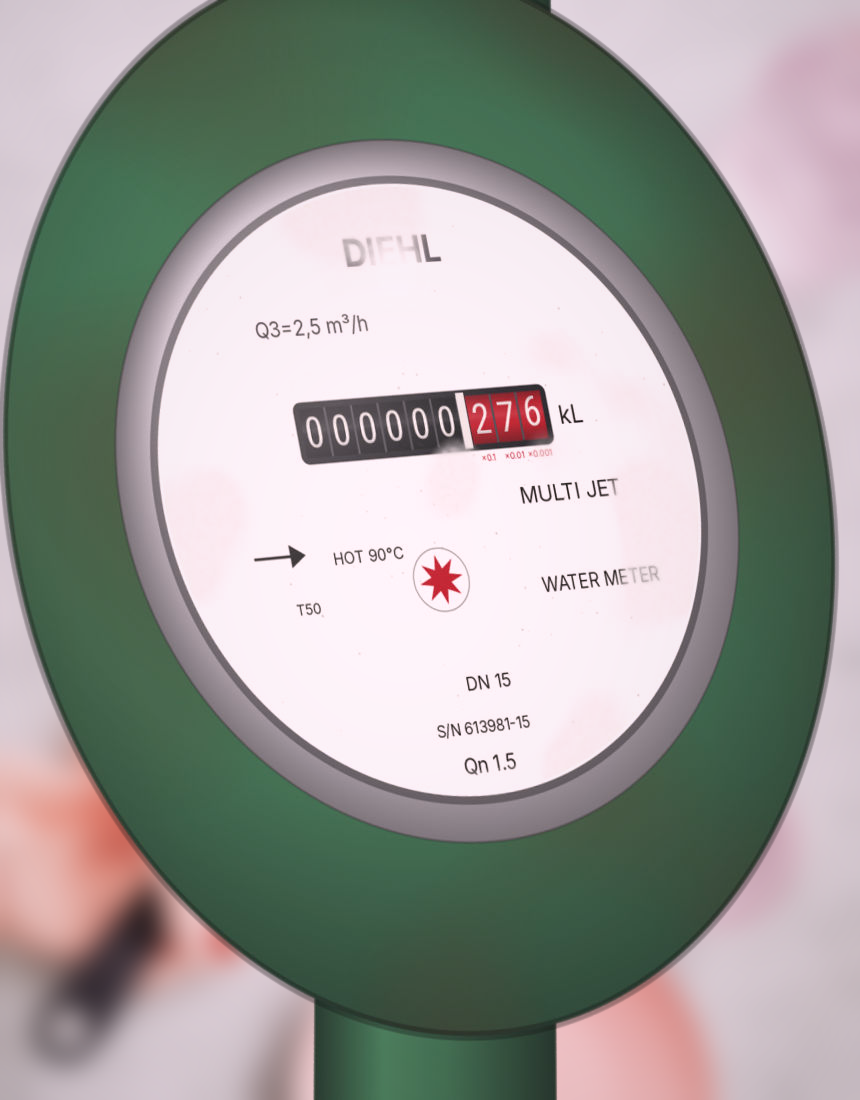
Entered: {"value": 0.276, "unit": "kL"}
